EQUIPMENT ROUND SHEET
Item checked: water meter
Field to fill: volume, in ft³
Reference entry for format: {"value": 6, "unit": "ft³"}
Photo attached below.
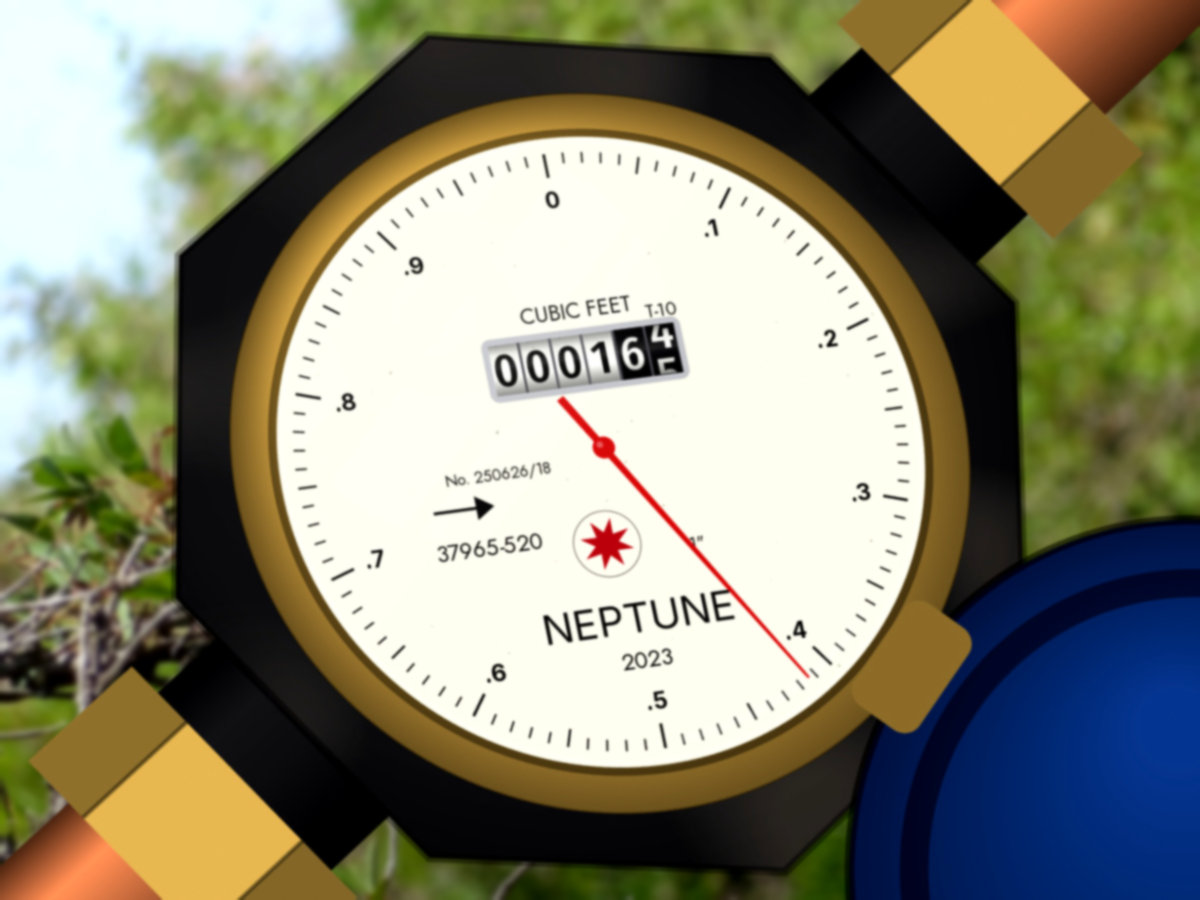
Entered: {"value": 164.41, "unit": "ft³"}
